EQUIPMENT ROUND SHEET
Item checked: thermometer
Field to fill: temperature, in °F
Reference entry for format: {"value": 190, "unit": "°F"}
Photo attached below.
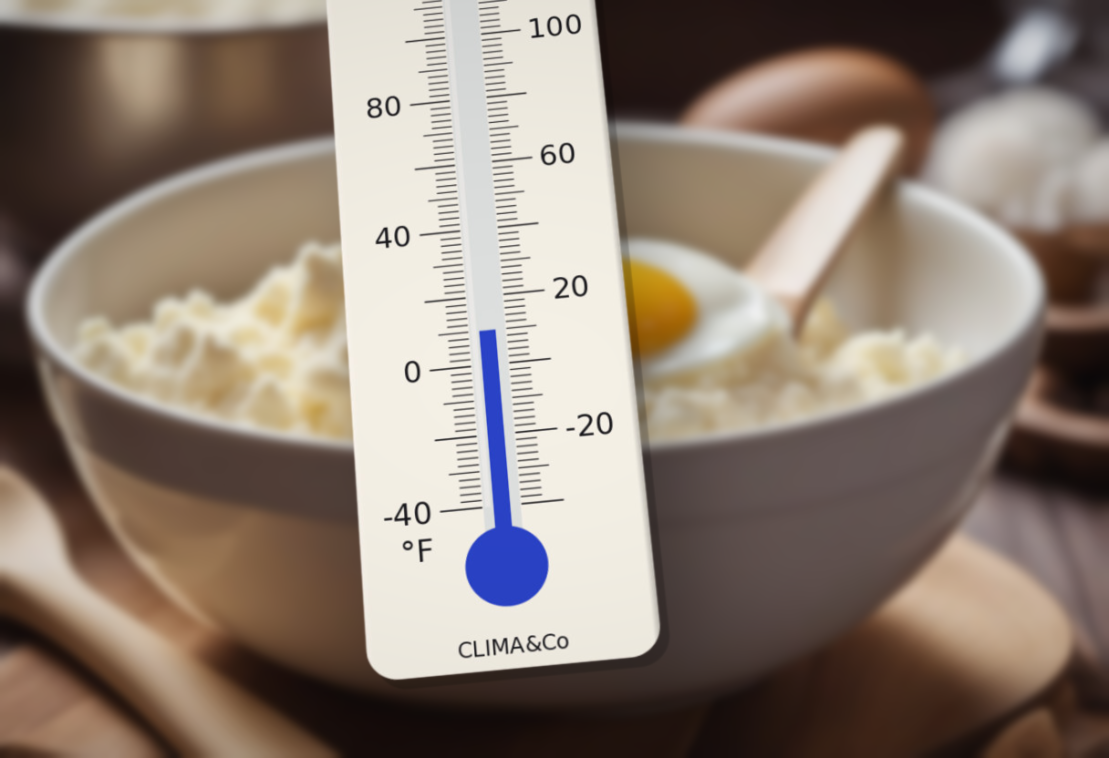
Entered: {"value": 10, "unit": "°F"}
